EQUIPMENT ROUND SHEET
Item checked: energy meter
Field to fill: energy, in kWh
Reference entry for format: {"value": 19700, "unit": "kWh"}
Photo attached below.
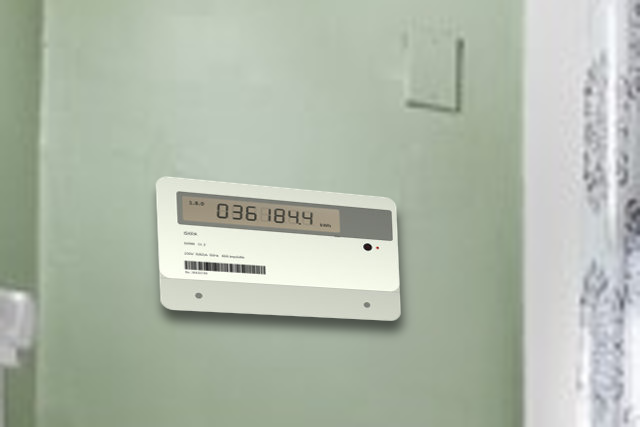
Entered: {"value": 36184.4, "unit": "kWh"}
